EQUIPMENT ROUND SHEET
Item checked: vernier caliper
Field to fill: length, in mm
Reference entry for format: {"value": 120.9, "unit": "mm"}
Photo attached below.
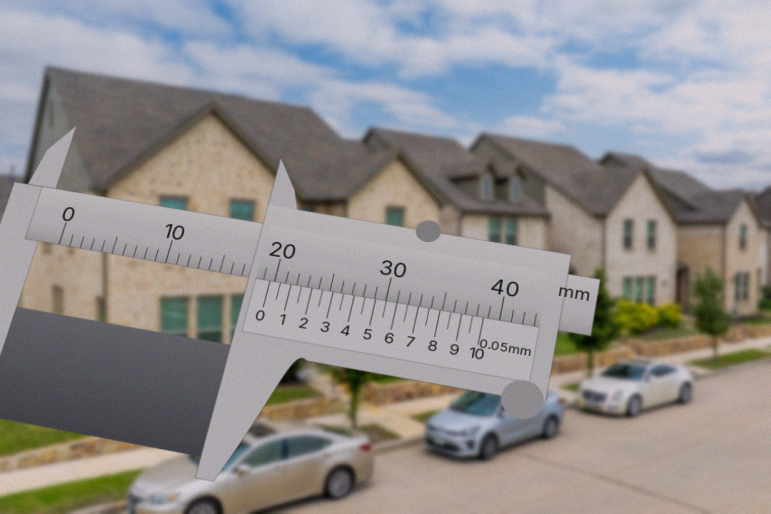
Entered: {"value": 19.6, "unit": "mm"}
